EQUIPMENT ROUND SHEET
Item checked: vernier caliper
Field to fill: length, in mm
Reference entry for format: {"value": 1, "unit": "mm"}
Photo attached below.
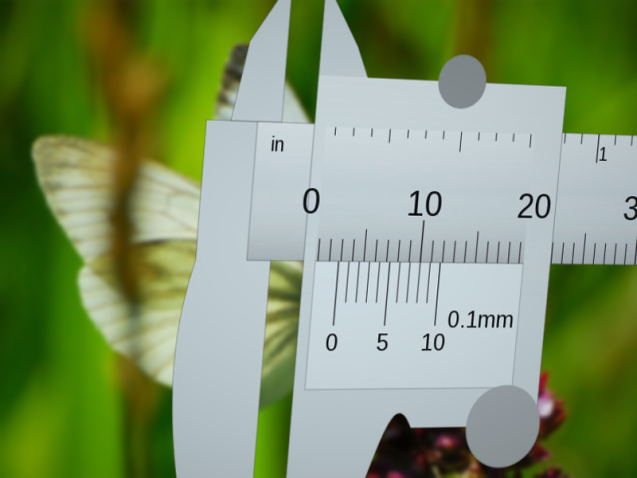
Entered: {"value": 2.8, "unit": "mm"}
